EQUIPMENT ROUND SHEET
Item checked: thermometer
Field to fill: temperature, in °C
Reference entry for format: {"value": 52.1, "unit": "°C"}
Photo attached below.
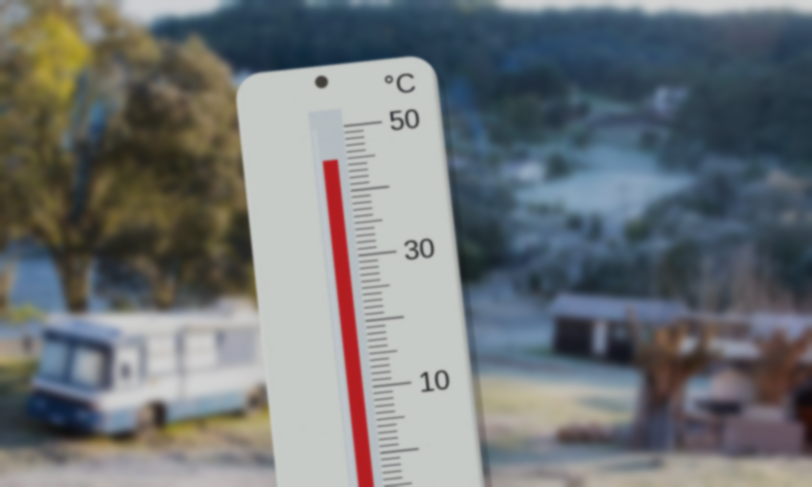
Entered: {"value": 45, "unit": "°C"}
